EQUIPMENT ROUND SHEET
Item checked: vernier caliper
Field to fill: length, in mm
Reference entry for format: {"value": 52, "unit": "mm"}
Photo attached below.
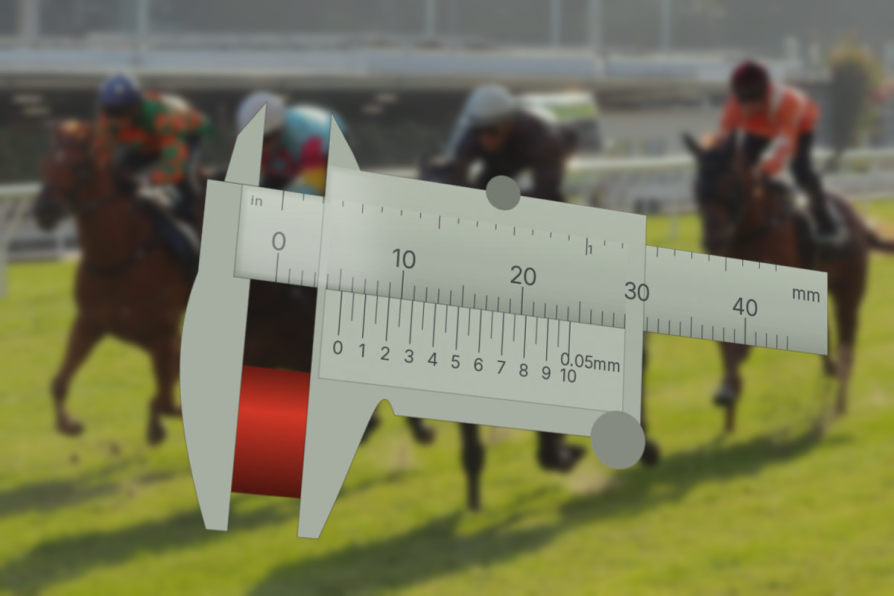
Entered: {"value": 5.2, "unit": "mm"}
